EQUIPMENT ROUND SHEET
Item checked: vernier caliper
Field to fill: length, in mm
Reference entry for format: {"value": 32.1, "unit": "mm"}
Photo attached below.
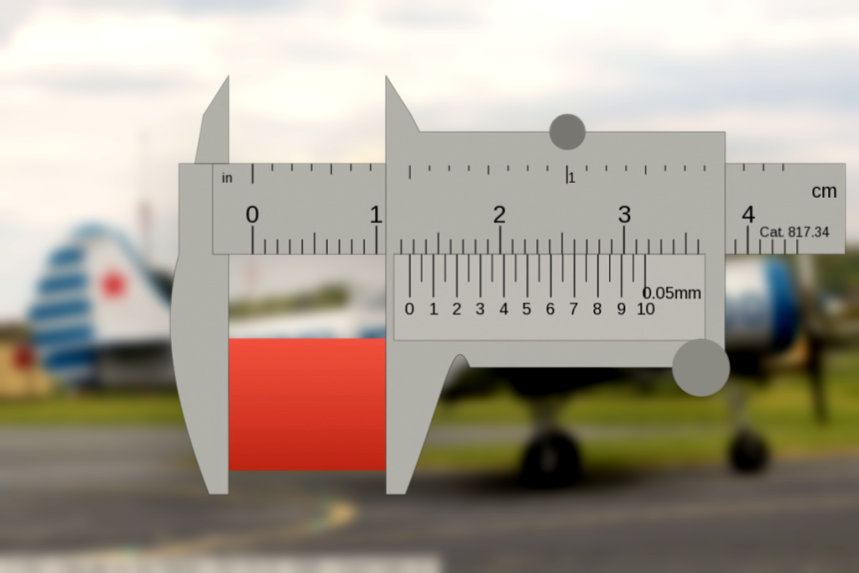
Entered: {"value": 12.7, "unit": "mm"}
